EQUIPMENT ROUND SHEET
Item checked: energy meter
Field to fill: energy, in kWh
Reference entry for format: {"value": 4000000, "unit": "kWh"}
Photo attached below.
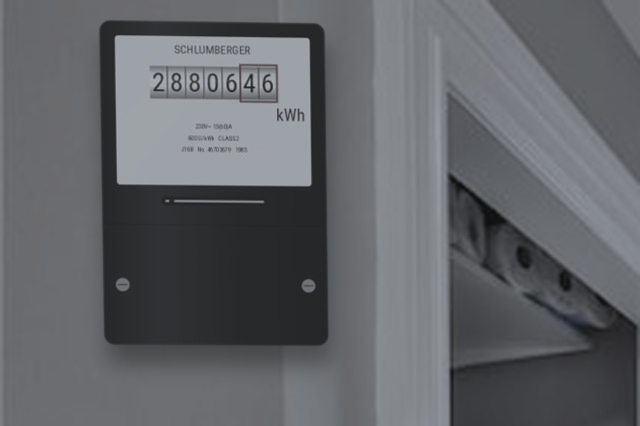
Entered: {"value": 28806.46, "unit": "kWh"}
